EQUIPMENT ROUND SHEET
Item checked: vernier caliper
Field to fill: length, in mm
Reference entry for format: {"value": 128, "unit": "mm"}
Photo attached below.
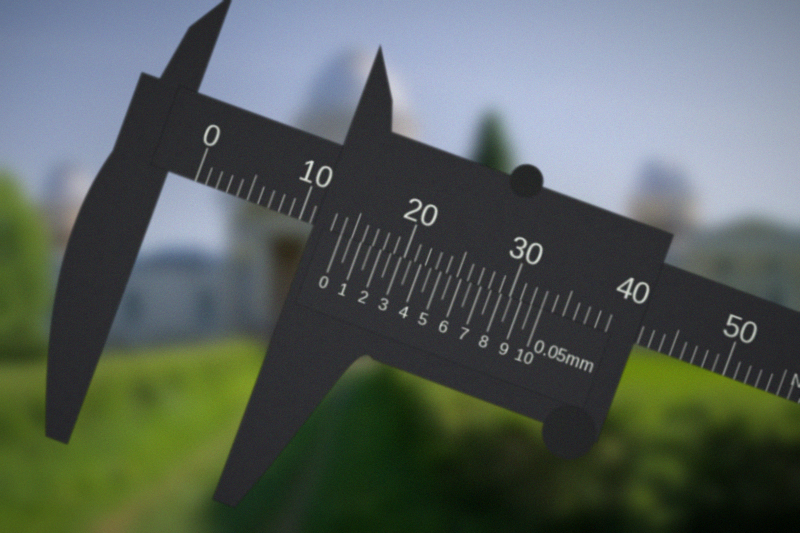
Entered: {"value": 14.0, "unit": "mm"}
